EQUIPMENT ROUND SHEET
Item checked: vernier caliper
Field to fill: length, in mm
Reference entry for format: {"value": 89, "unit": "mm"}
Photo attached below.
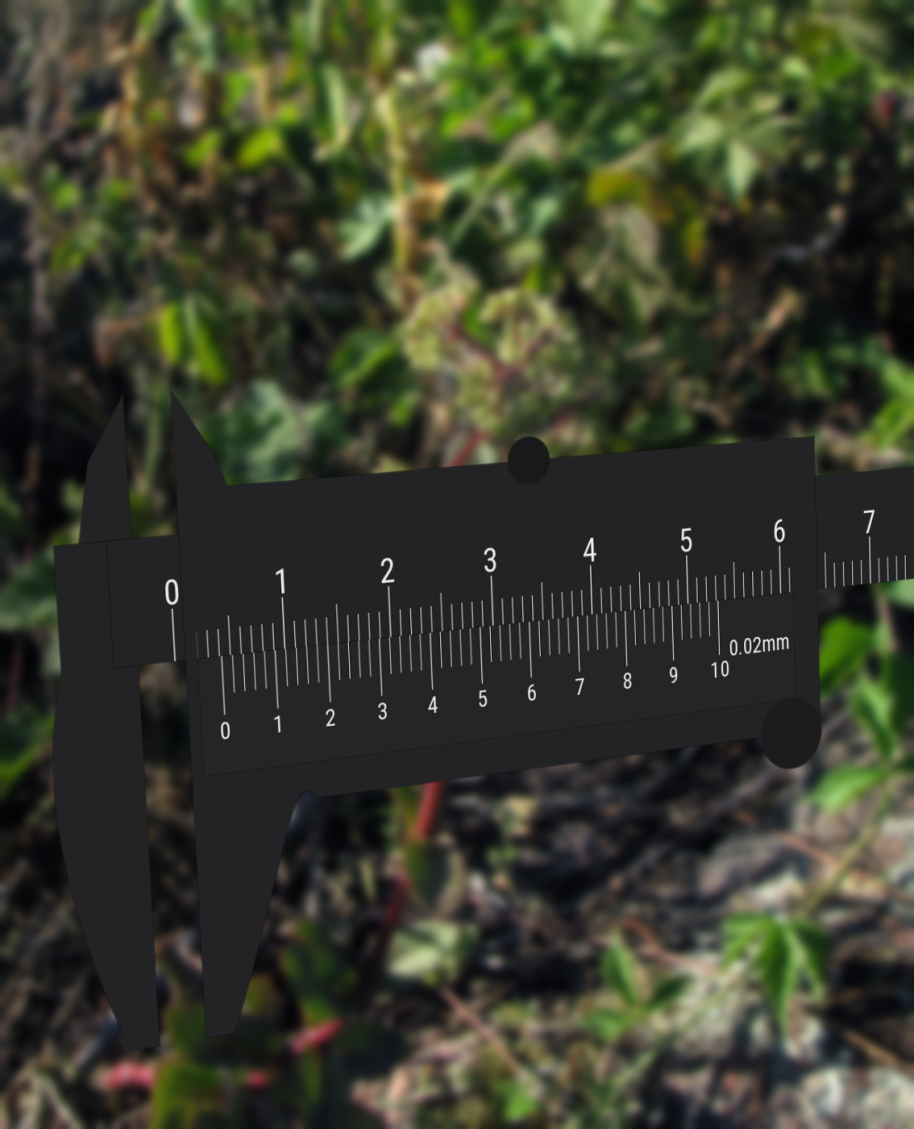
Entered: {"value": 4.2, "unit": "mm"}
